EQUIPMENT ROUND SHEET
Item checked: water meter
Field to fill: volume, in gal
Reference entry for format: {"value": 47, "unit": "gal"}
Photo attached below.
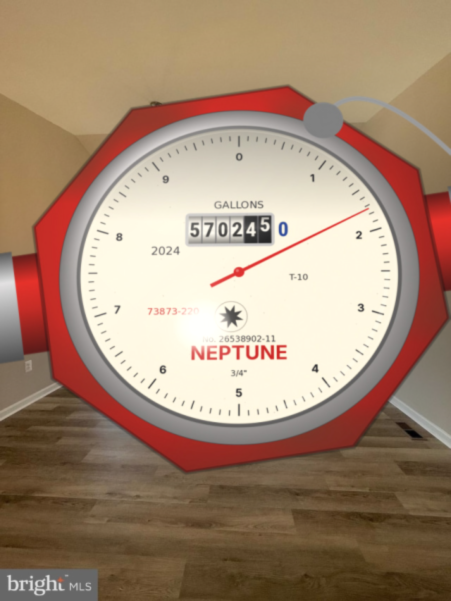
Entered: {"value": 5702451.7, "unit": "gal"}
